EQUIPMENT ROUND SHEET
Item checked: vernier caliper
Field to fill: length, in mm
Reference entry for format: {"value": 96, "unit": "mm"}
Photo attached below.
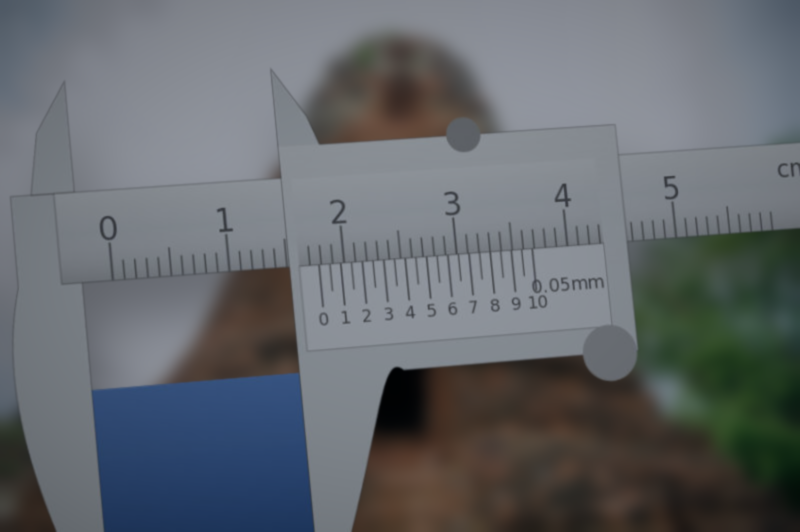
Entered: {"value": 17.8, "unit": "mm"}
